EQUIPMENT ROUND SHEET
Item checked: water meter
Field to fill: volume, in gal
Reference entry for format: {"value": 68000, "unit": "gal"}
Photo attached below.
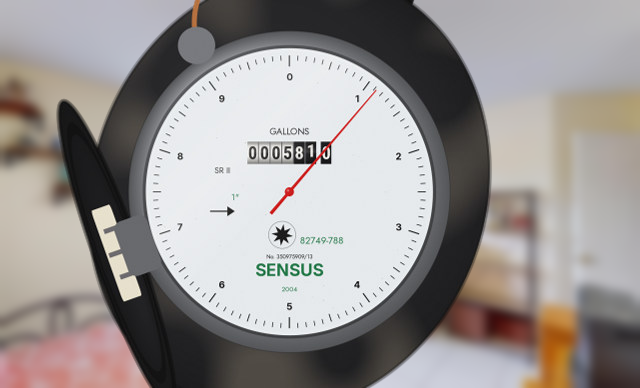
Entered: {"value": 5811.1, "unit": "gal"}
